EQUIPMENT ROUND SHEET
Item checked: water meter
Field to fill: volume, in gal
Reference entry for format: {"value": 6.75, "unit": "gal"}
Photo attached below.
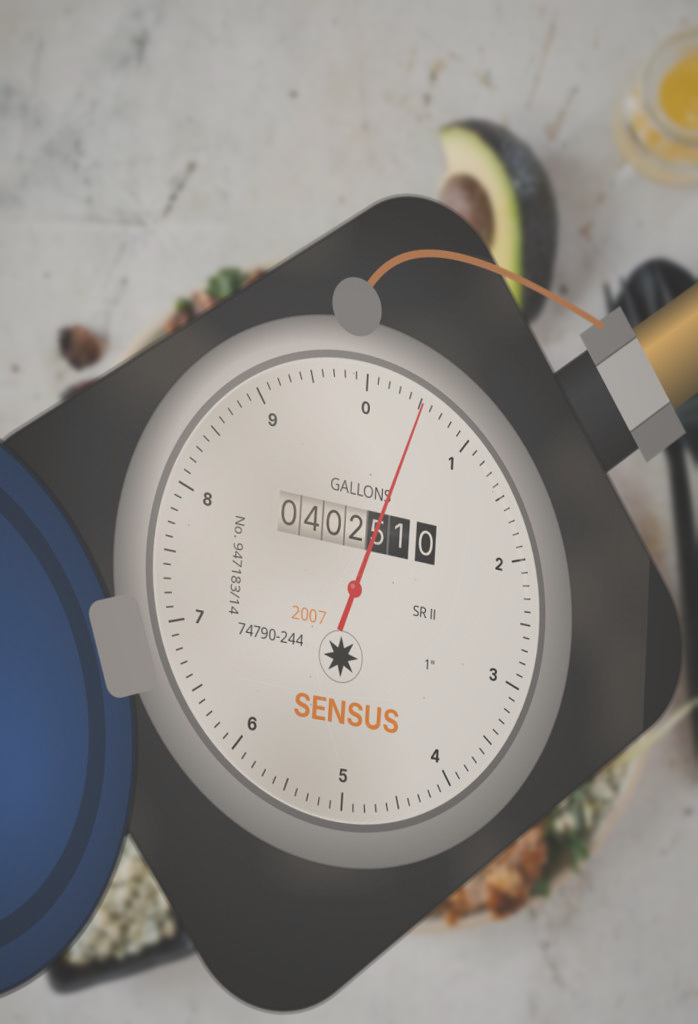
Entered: {"value": 402510.5, "unit": "gal"}
